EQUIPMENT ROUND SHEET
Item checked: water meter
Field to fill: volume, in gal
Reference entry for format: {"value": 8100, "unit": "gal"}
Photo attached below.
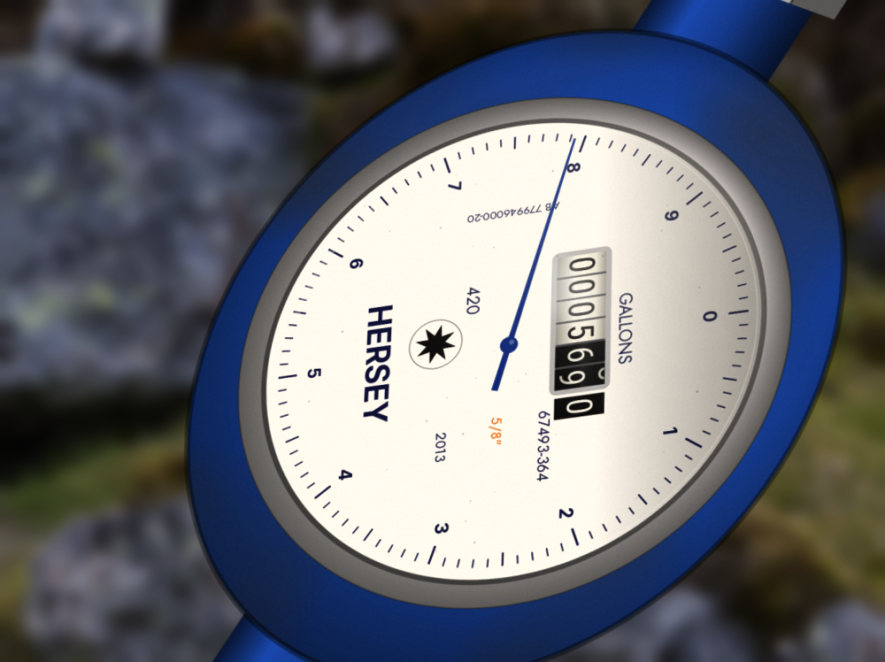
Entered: {"value": 5687.9, "unit": "gal"}
